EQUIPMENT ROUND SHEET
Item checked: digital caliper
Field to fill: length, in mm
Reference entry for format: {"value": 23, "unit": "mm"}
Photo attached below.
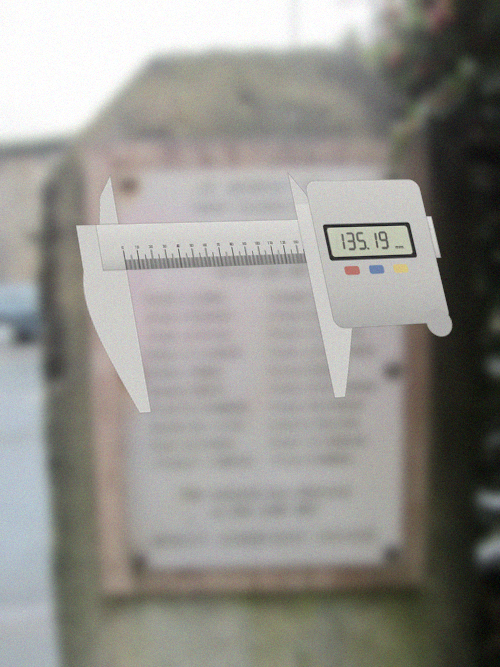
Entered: {"value": 135.19, "unit": "mm"}
